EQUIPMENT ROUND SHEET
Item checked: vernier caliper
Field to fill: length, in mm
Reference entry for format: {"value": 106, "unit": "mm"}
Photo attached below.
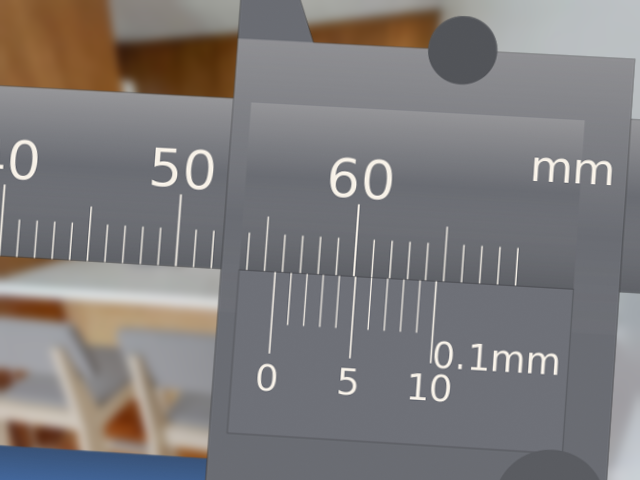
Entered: {"value": 55.6, "unit": "mm"}
